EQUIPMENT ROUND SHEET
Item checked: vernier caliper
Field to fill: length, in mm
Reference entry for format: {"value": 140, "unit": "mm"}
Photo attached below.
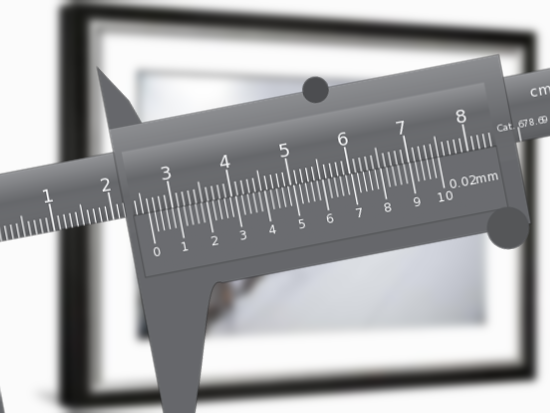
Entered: {"value": 26.0, "unit": "mm"}
